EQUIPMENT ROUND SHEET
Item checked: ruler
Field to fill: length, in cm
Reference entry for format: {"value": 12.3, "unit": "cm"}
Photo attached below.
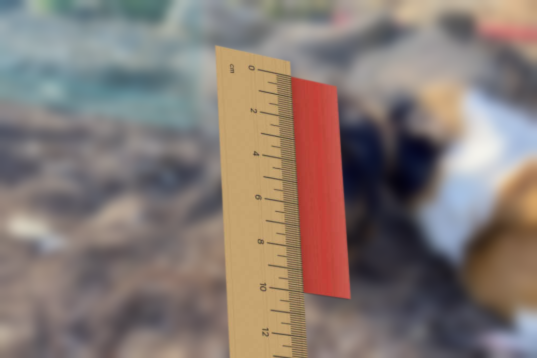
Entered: {"value": 10, "unit": "cm"}
